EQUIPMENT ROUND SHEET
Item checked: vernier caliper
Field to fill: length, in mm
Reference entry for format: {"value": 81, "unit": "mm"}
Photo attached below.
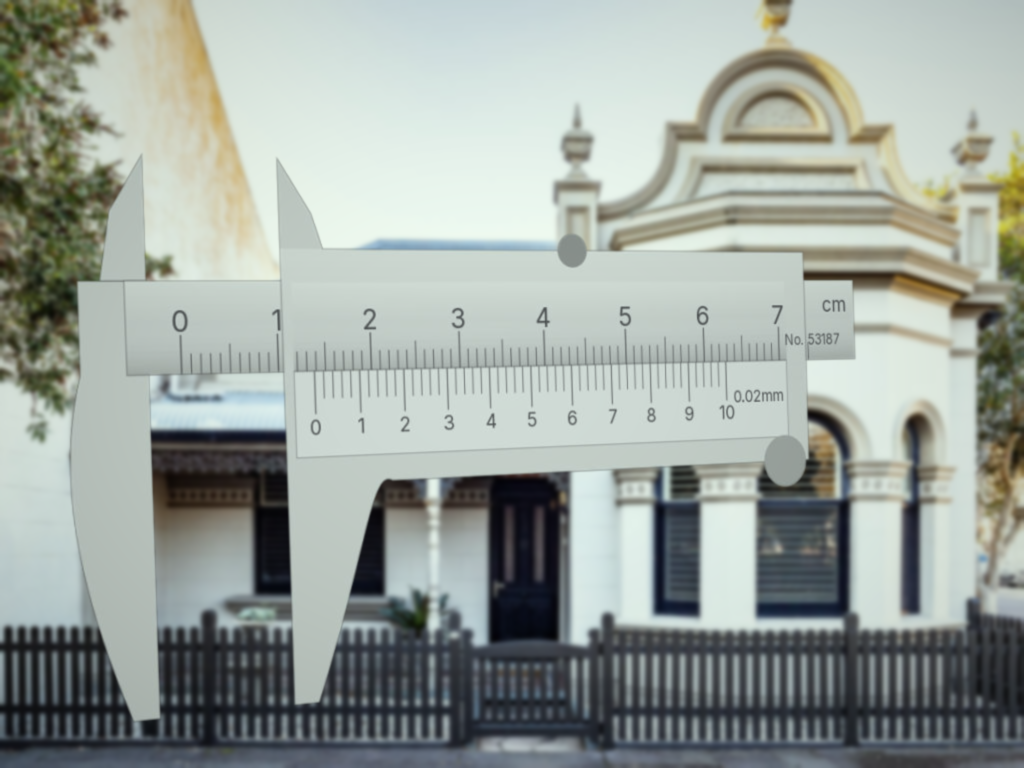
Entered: {"value": 13.8, "unit": "mm"}
